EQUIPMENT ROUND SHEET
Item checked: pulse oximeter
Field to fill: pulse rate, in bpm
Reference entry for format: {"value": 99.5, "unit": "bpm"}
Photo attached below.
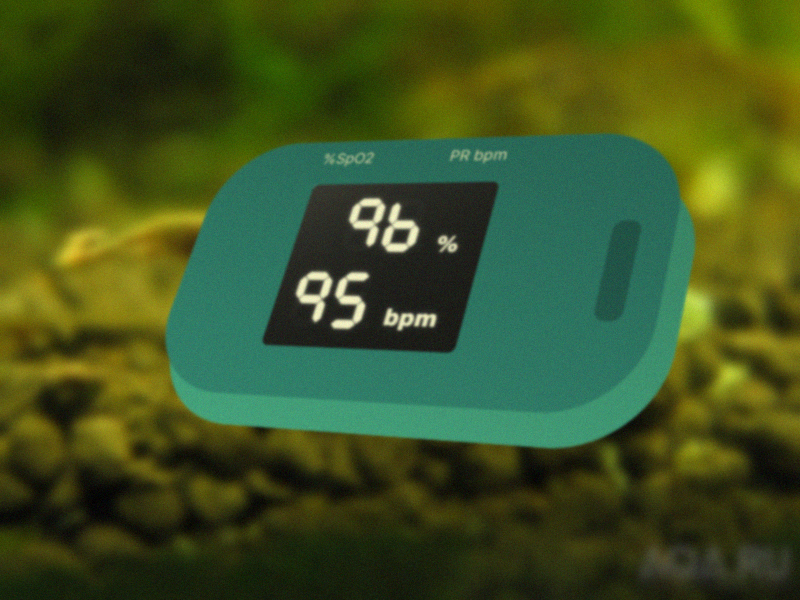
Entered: {"value": 95, "unit": "bpm"}
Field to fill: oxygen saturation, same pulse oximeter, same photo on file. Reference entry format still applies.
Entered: {"value": 96, "unit": "%"}
